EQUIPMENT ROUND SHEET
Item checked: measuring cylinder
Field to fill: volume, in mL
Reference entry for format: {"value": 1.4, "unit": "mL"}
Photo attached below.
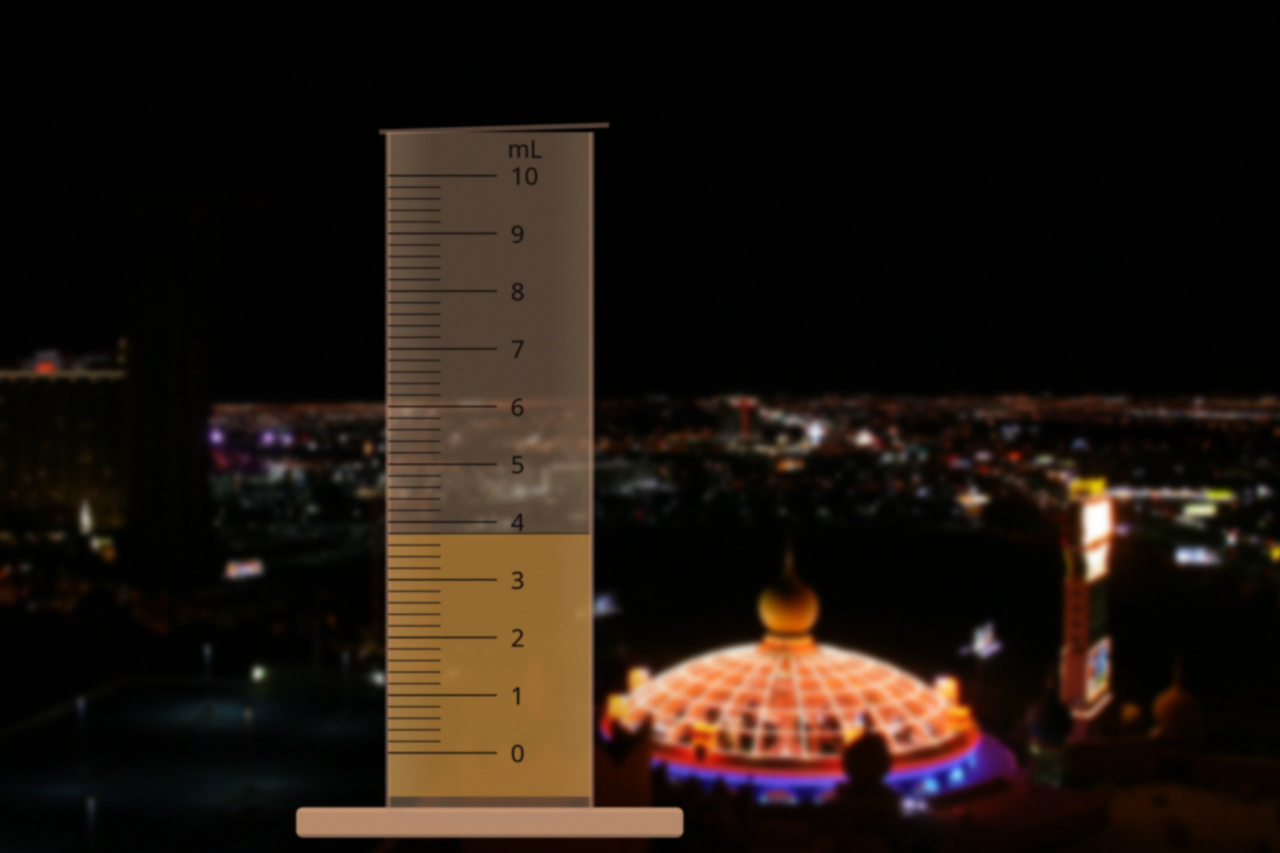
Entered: {"value": 3.8, "unit": "mL"}
